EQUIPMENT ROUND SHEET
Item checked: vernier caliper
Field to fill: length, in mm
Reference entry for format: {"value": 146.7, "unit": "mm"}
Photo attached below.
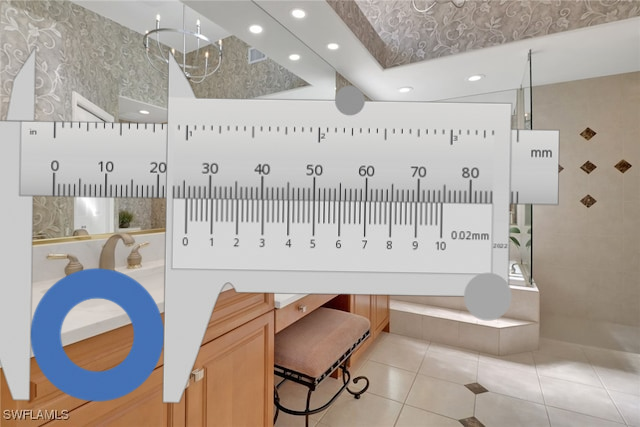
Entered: {"value": 25.5, "unit": "mm"}
